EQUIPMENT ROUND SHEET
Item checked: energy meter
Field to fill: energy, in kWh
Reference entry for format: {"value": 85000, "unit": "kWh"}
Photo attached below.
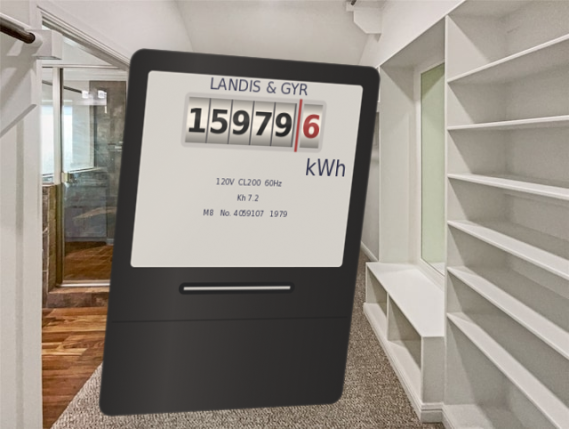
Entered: {"value": 15979.6, "unit": "kWh"}
